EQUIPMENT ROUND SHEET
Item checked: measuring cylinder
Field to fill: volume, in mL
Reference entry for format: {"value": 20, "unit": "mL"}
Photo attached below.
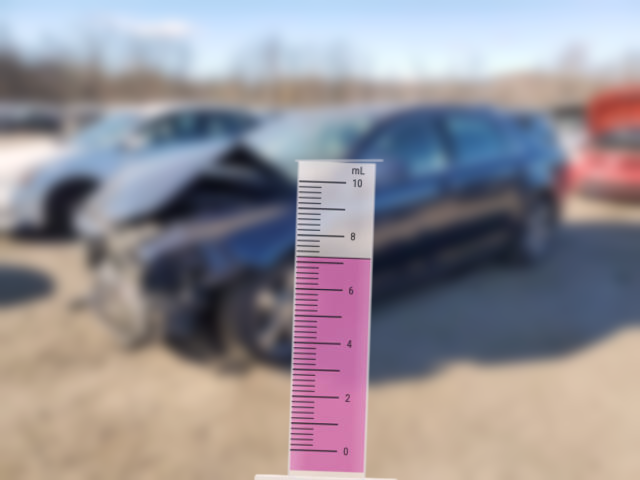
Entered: {"value": 7.2, "unit": "mL"}
